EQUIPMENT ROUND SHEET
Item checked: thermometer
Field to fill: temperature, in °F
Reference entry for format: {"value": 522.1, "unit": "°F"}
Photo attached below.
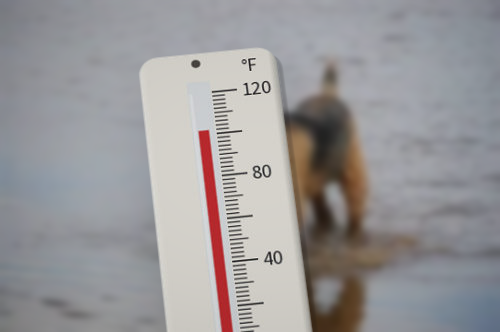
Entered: {"value": 102, "unit": "°F"}
